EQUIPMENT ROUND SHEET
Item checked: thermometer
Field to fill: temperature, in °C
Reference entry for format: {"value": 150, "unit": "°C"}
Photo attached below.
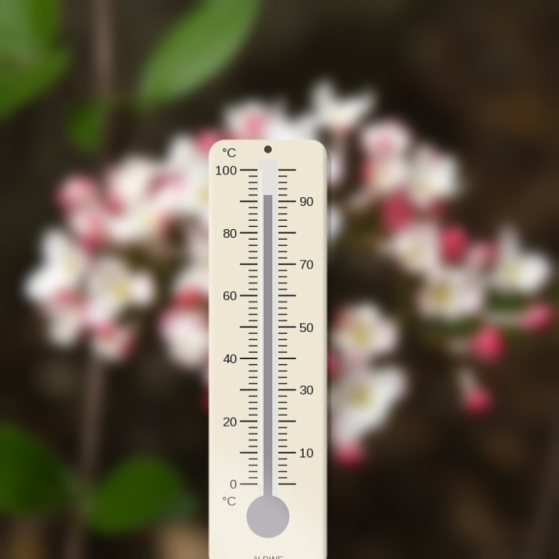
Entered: {"value": 92, "unit": "°C"}
